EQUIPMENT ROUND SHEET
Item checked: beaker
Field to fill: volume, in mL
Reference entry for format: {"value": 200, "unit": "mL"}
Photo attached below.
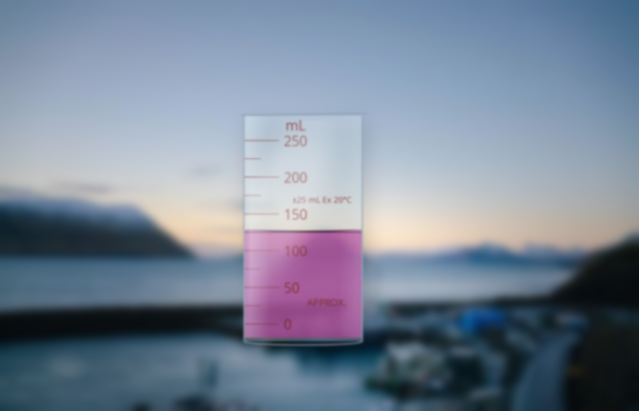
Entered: {"value": 125, "unit": "mL"}
